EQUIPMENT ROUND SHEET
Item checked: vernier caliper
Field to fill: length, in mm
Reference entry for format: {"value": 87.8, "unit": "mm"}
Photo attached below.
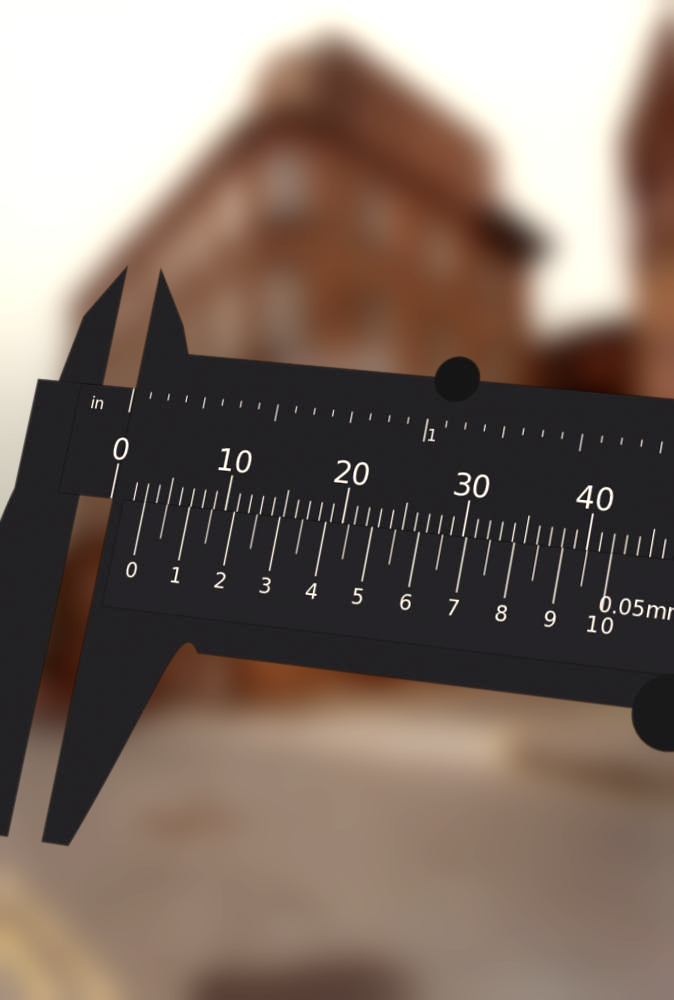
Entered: {"value": 3.0, "unit": "mm"}
